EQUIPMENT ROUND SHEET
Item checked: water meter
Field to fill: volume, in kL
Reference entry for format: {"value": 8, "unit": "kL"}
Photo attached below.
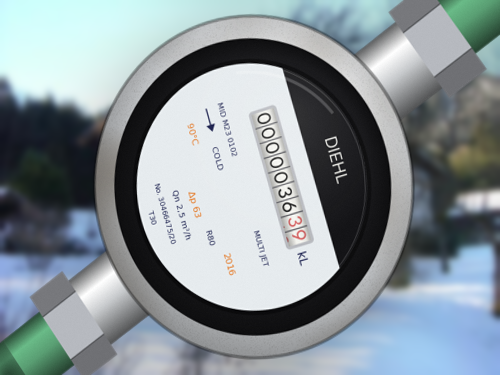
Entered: {"value": 36.39, "unit": "kL"}
